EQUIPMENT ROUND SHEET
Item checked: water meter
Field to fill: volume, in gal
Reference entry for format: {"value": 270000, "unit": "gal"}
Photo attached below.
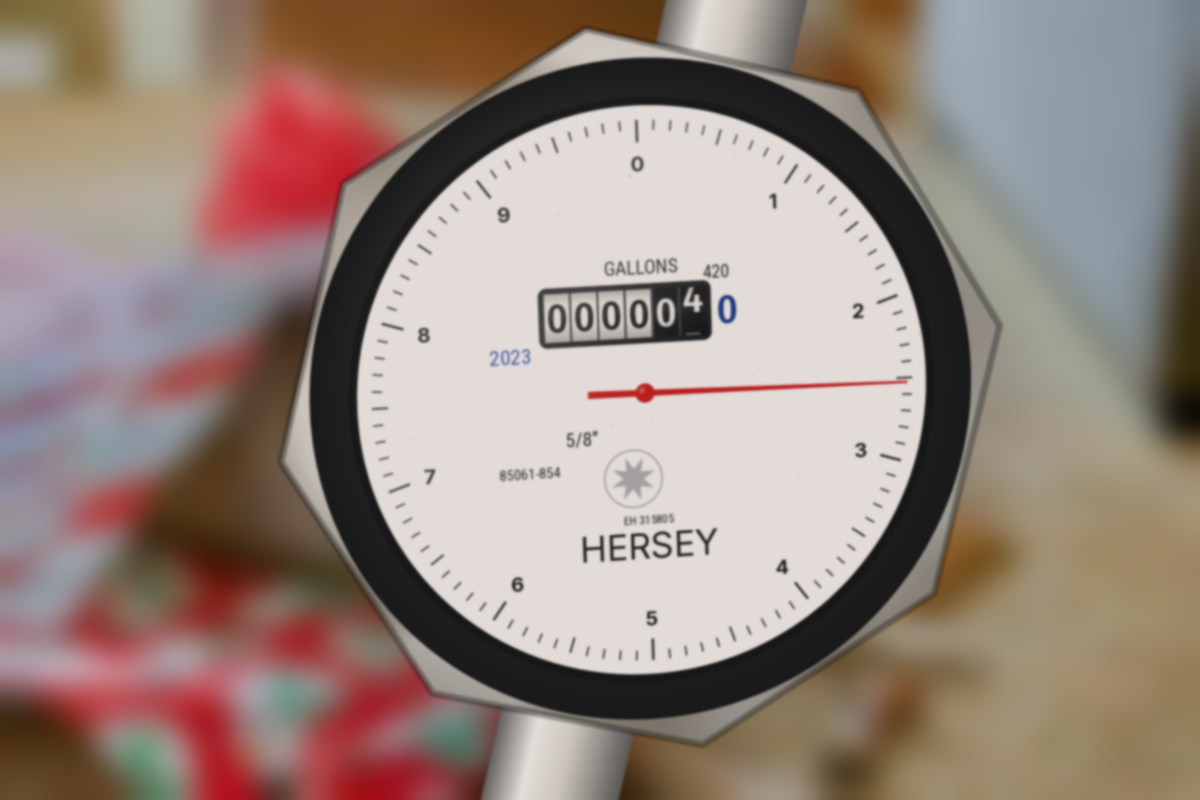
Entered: {"value": 42.5, "unit": "gal"}
